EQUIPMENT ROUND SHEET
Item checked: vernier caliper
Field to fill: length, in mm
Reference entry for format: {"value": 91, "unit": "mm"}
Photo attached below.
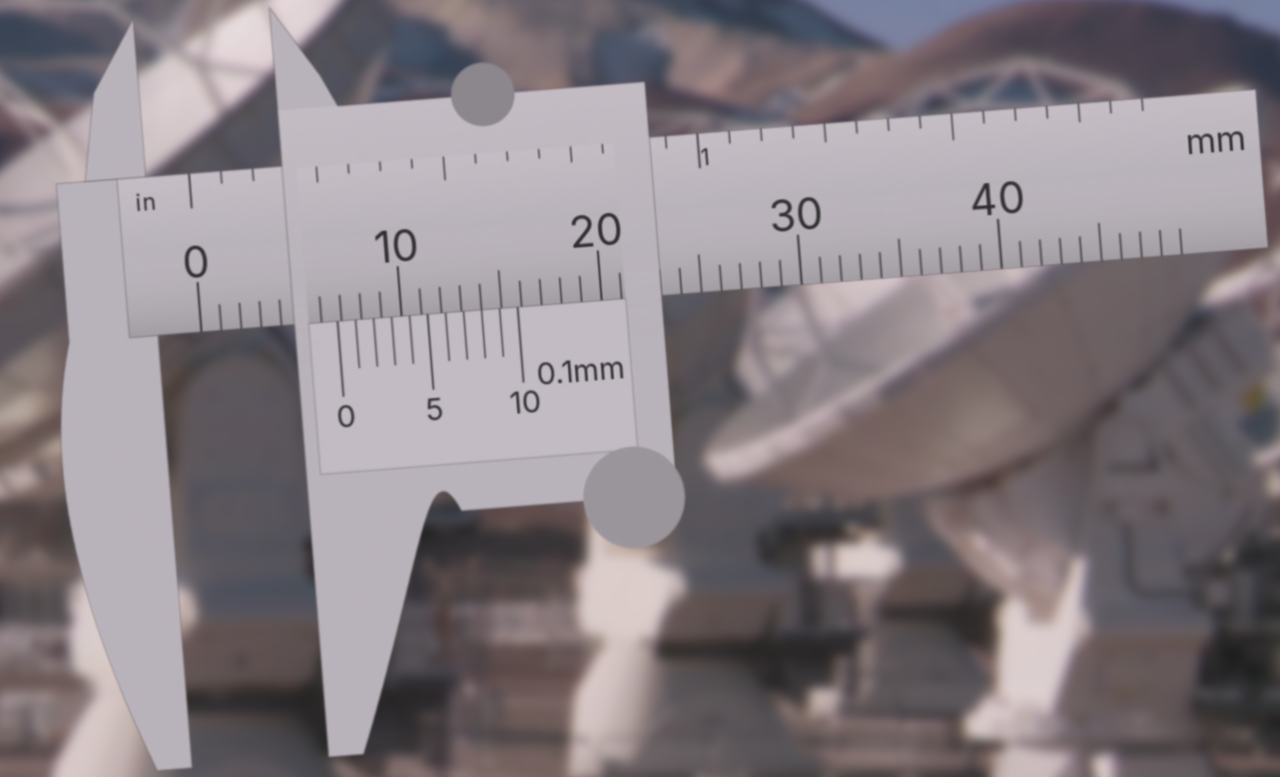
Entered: {"value": 6.8, "unit": "mm"}
